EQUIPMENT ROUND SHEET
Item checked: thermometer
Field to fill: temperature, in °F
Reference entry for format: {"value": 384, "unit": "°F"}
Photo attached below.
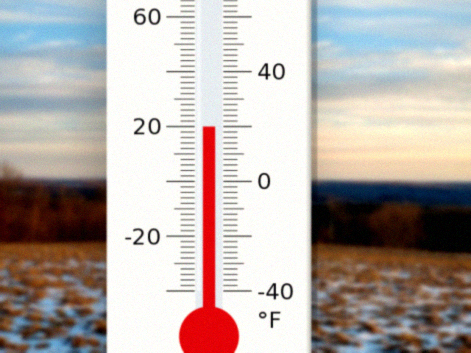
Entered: {"value": 20, "unit": "°F"}
